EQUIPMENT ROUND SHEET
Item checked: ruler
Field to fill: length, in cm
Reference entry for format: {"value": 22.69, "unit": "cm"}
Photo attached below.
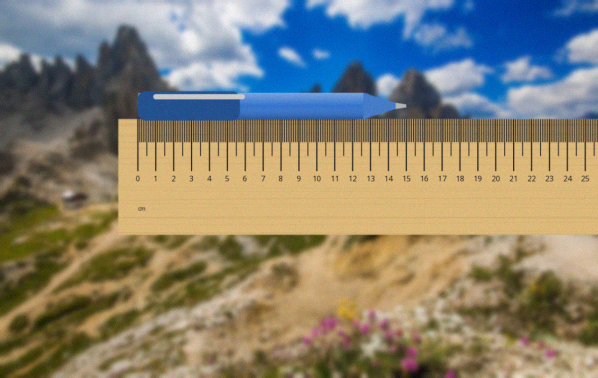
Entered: {"value": 15, "unit": "cm"}
